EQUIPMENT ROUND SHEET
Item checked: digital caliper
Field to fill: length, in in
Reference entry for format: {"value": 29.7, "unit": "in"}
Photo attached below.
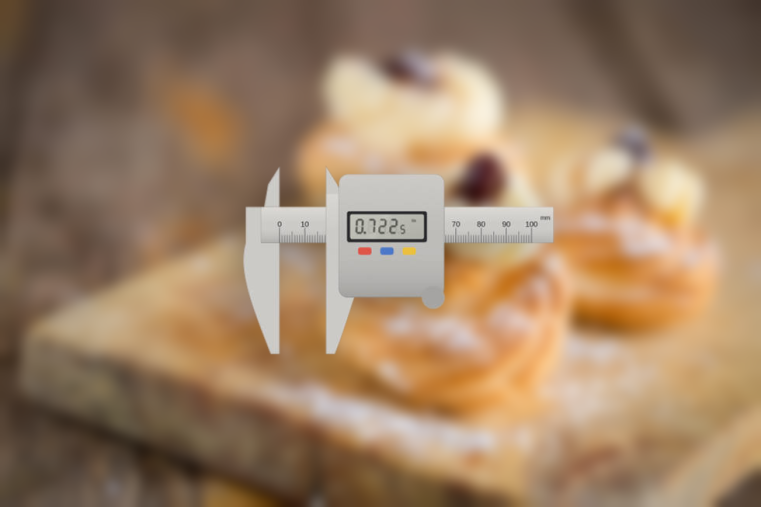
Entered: {"value": 0.7225, "unit": "in"}
